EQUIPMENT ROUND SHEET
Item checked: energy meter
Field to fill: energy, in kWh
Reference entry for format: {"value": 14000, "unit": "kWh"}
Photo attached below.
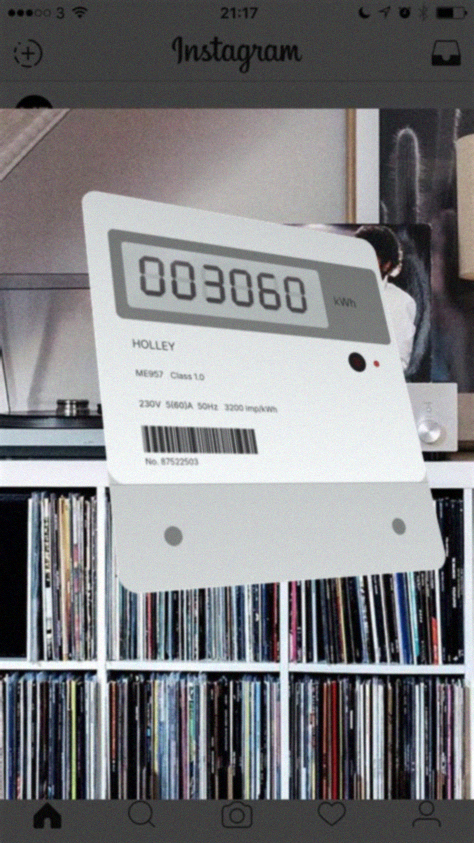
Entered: {"value": 3060, "unit": "kWh"}
